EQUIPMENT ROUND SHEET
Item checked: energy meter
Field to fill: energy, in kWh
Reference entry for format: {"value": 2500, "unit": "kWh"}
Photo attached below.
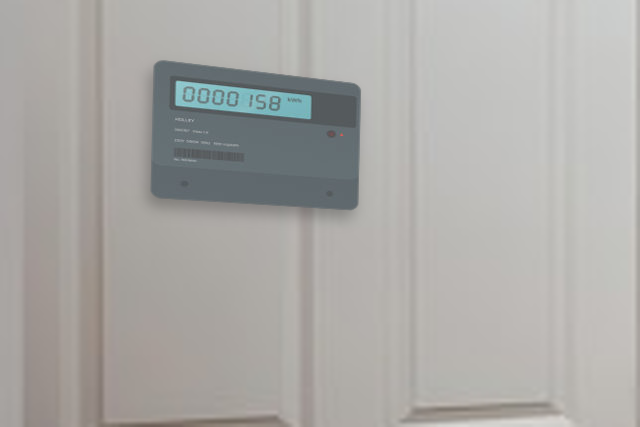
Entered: {"value": 158, "unit": "kWh"}
